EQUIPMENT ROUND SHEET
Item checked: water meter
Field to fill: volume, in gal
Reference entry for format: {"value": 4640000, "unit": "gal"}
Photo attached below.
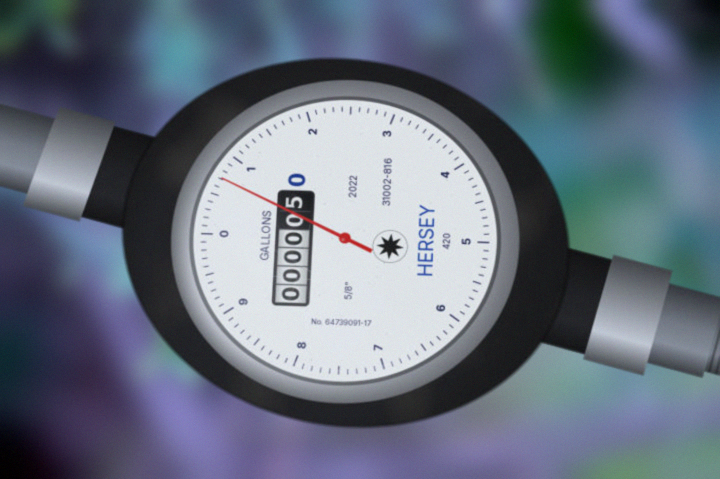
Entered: {"value": 50.7, "unit": "gal"}
